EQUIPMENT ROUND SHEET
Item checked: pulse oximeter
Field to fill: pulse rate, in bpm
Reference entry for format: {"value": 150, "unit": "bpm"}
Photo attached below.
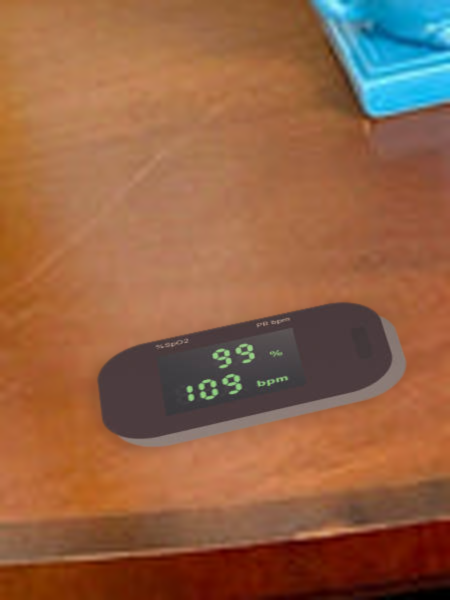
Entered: {"value": 109, "unit": "bpm"}
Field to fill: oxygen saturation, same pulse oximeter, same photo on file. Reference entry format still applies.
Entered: {"value": 99, "unit": "%"}
